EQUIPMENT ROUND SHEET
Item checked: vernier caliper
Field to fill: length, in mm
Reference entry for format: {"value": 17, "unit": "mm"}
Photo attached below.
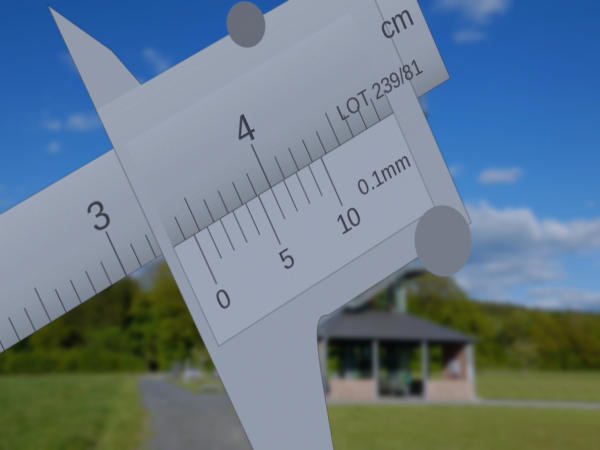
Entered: {"value": 34.6, "unit": "mm"}
